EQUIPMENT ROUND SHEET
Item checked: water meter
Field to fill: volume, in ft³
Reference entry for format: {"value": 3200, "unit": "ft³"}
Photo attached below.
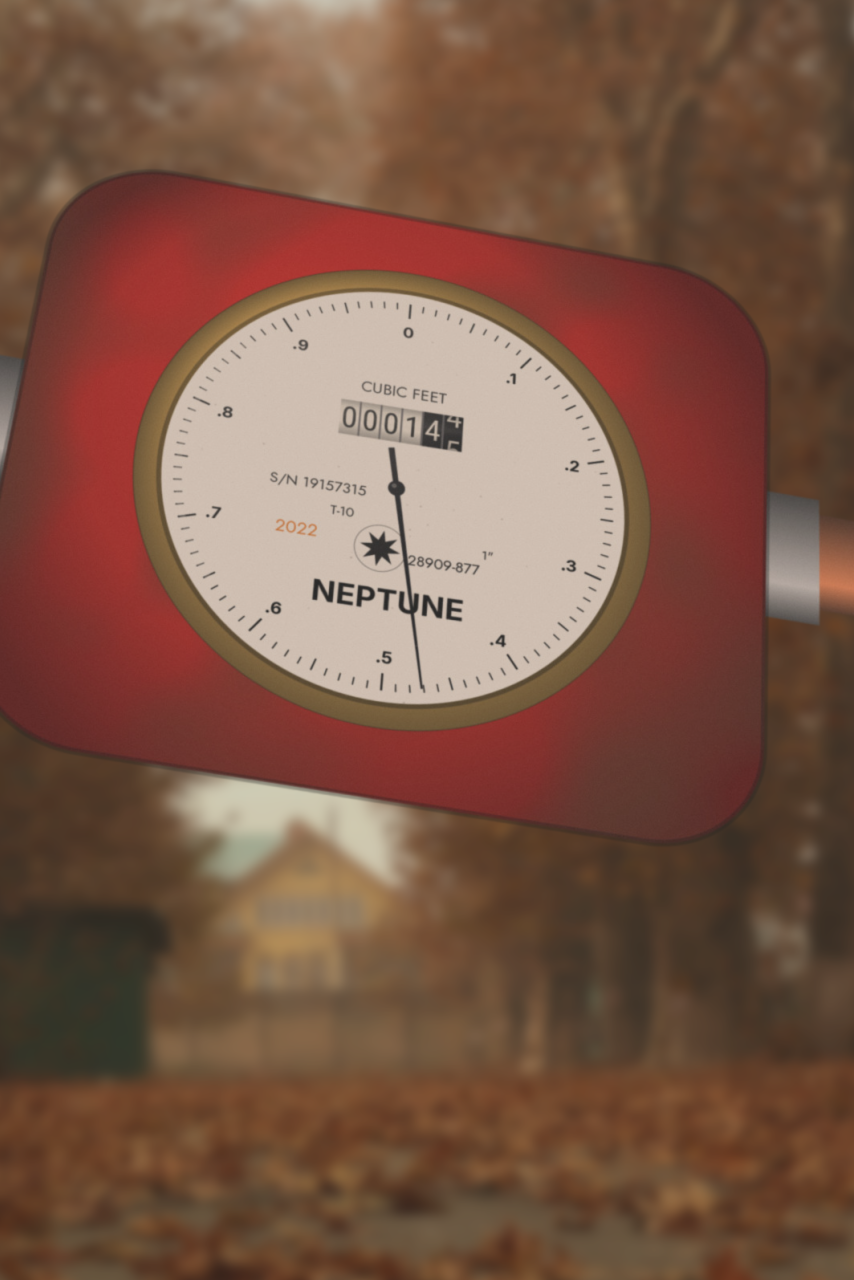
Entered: {"value": 144.47, "unit": "ft³"}
